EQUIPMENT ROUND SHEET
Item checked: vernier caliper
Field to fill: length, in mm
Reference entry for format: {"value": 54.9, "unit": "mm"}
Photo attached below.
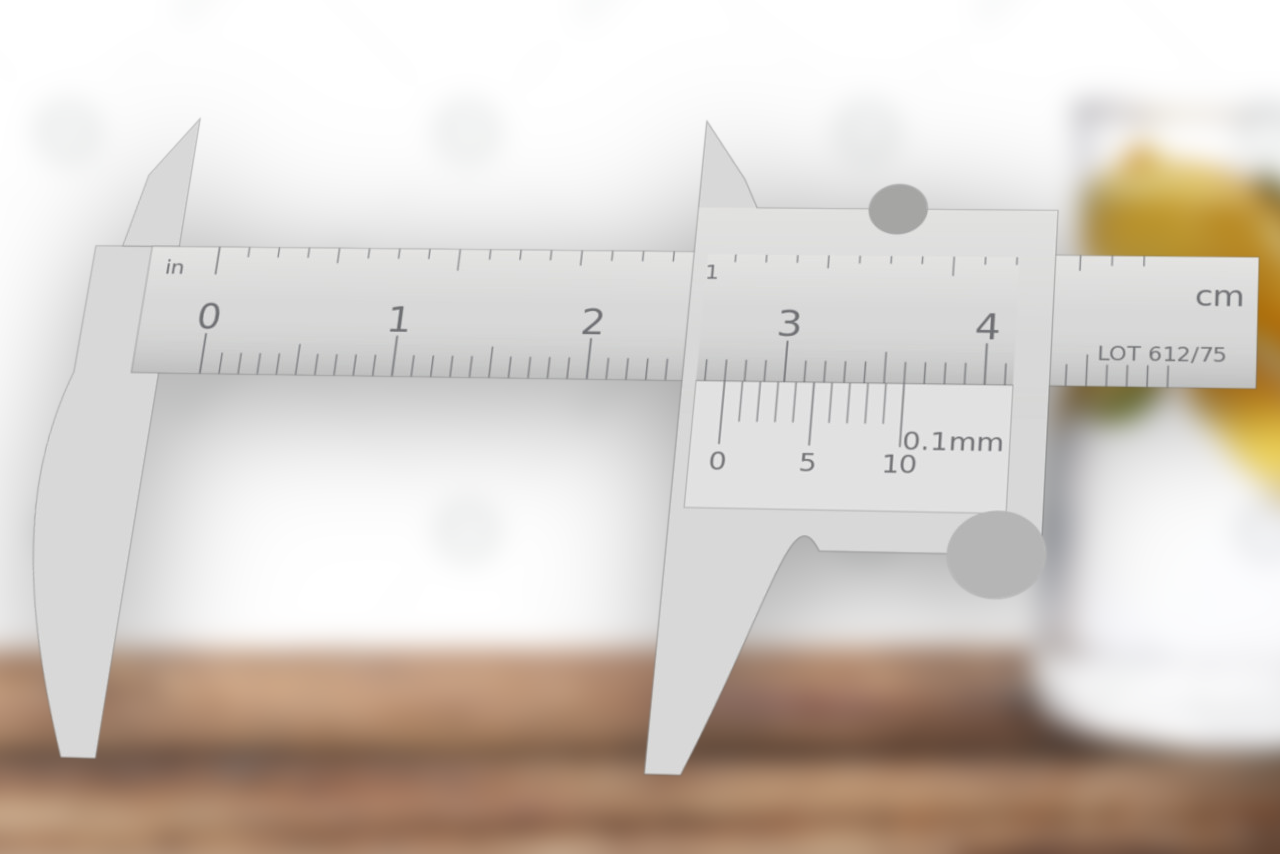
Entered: {"value": 27.0, "unit": "mm"}
